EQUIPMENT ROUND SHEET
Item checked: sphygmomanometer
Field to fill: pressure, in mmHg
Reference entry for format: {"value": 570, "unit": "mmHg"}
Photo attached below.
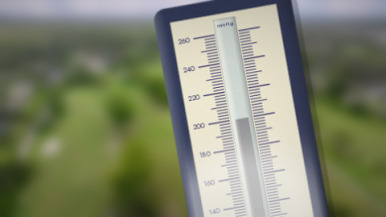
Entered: {"value": 200, "unit": "mmHg"}
